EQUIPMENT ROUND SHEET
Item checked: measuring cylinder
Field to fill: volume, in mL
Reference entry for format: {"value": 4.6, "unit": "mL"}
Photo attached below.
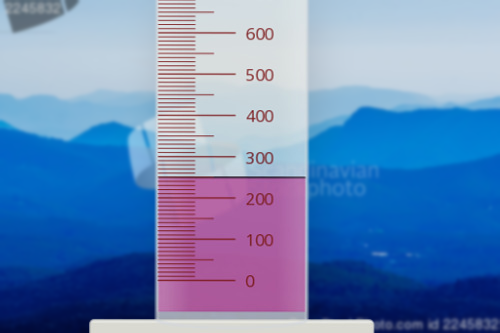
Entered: {"value": 250, "unit": "mL"}
